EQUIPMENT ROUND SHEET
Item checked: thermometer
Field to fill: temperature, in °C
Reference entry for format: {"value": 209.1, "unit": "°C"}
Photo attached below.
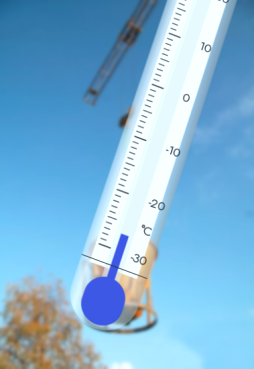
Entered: {"value": -27, "unit": "°C"}
